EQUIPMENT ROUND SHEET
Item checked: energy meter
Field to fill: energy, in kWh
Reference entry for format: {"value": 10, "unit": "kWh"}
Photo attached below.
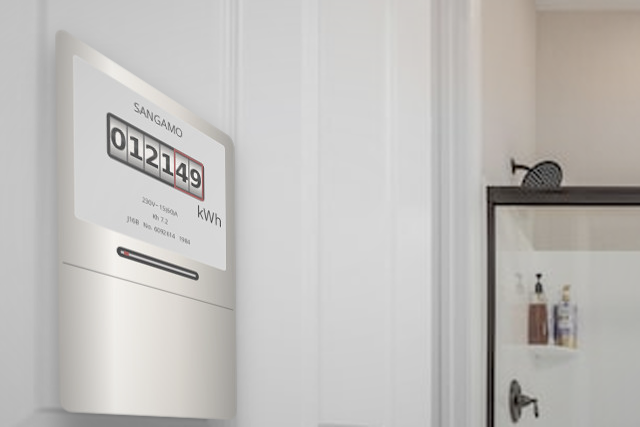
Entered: {"value": 121.49, "unit": "kWh"}
